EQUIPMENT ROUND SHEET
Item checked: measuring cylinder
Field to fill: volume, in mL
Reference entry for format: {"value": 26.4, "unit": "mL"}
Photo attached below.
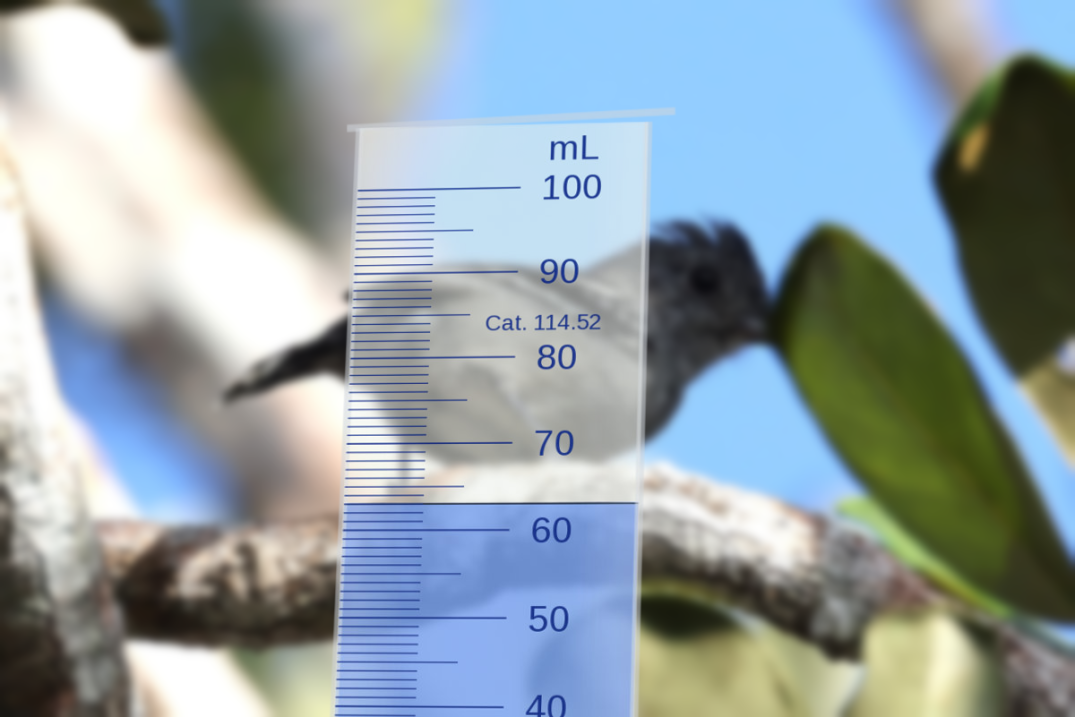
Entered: {"value": 63, "unit": "mL"}
